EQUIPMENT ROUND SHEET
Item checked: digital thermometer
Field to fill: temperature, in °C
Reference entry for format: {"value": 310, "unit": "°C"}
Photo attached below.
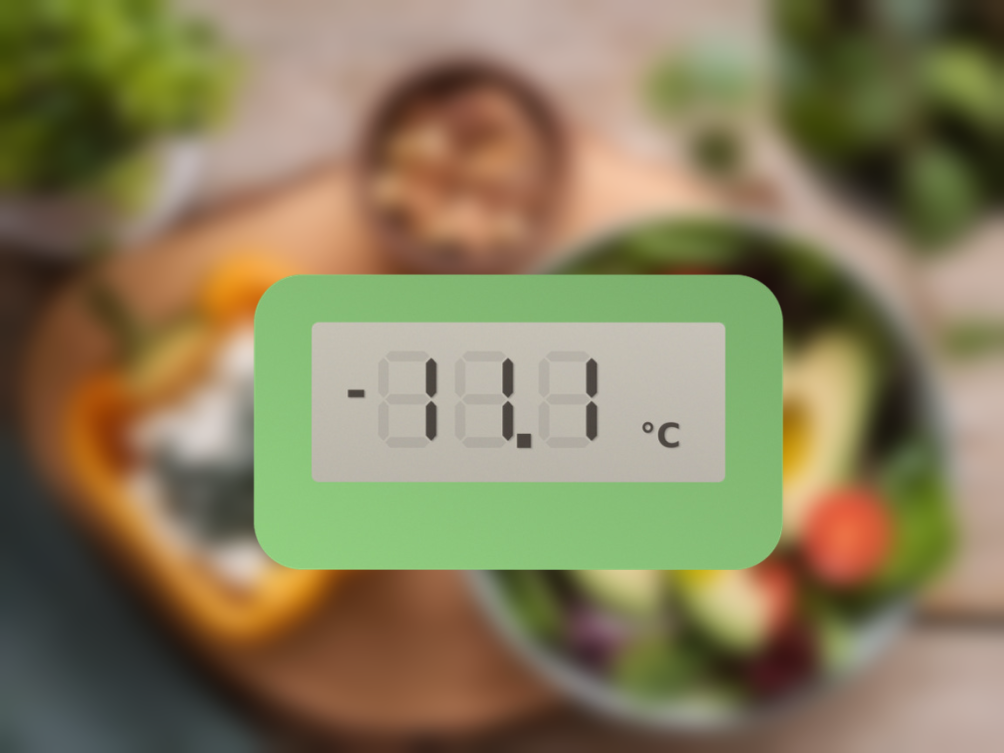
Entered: {"value": -11.1, "unit": "°C"}
